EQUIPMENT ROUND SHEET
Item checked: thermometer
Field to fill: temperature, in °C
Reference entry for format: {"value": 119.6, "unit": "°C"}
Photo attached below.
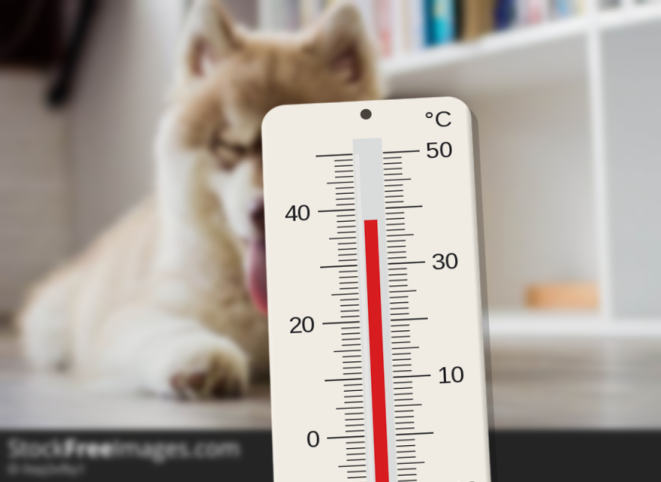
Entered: {"value": 38, "unit": "°C"}
